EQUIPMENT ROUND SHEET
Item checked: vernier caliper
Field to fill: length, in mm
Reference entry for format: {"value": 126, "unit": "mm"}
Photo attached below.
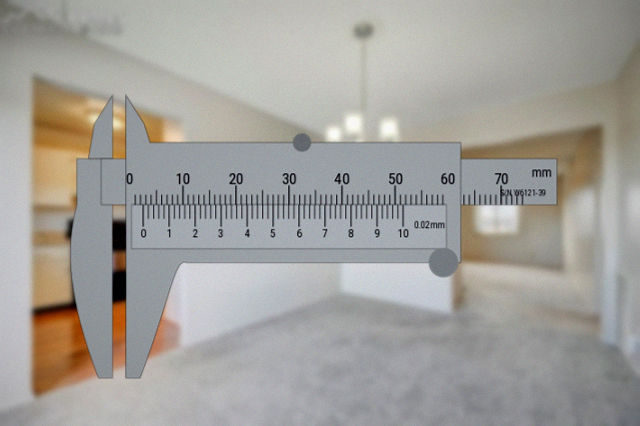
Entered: {"value": 2.5, "unit": "mm"}
